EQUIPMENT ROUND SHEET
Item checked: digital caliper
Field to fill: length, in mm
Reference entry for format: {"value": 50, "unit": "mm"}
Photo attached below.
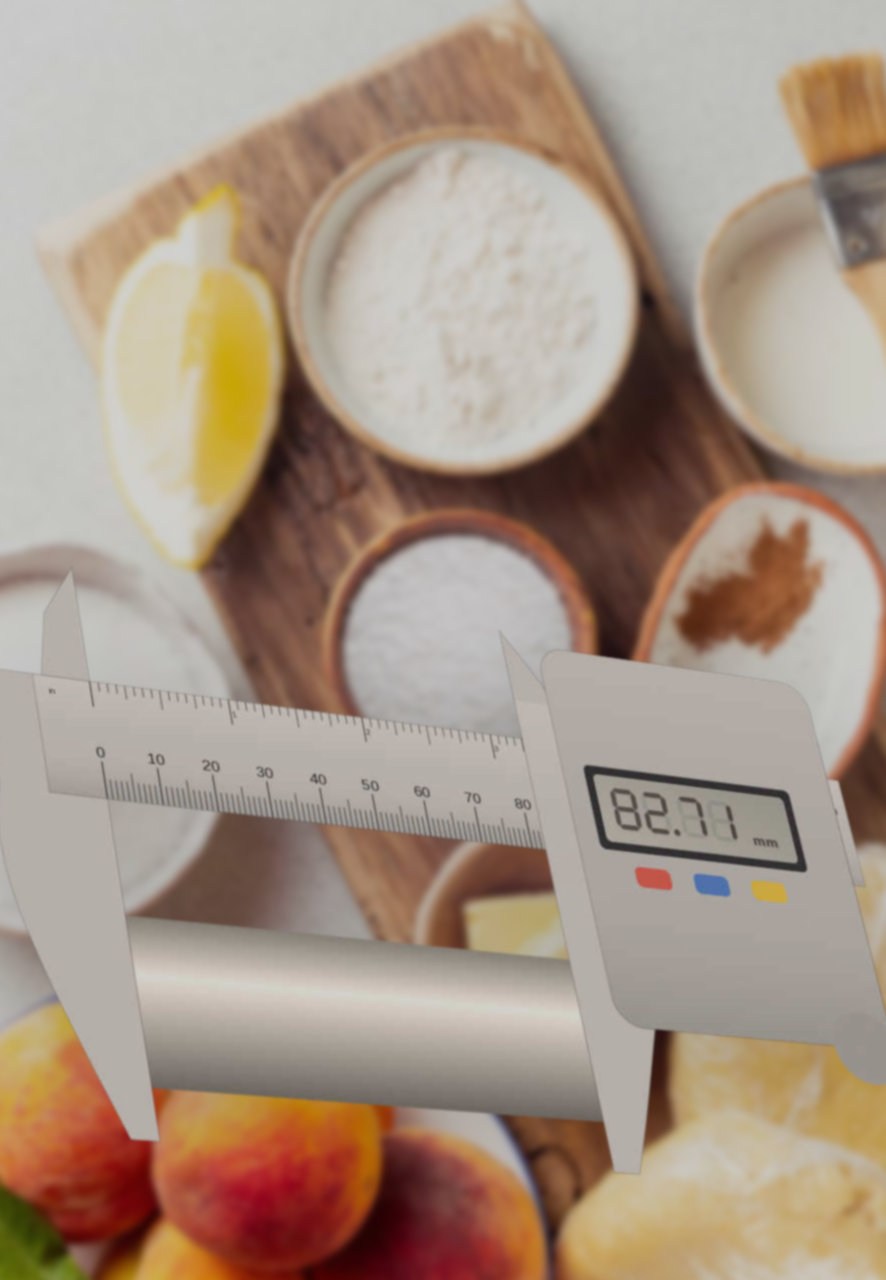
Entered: {"value": 82.71, "unit": "mm"}
